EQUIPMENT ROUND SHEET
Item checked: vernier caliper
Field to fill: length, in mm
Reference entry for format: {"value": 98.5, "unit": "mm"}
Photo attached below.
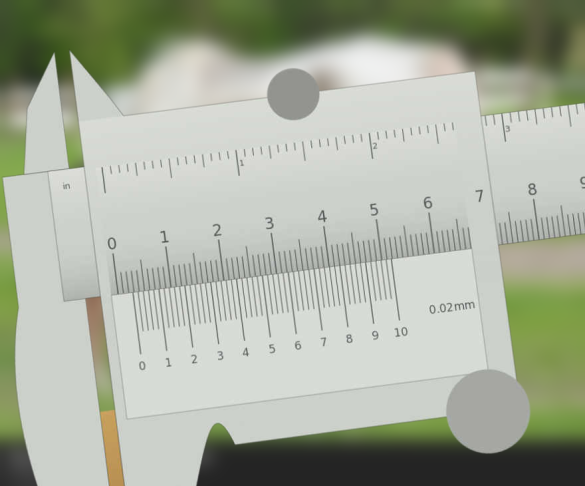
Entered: {"value": 2.8, "unit": "mm"}
